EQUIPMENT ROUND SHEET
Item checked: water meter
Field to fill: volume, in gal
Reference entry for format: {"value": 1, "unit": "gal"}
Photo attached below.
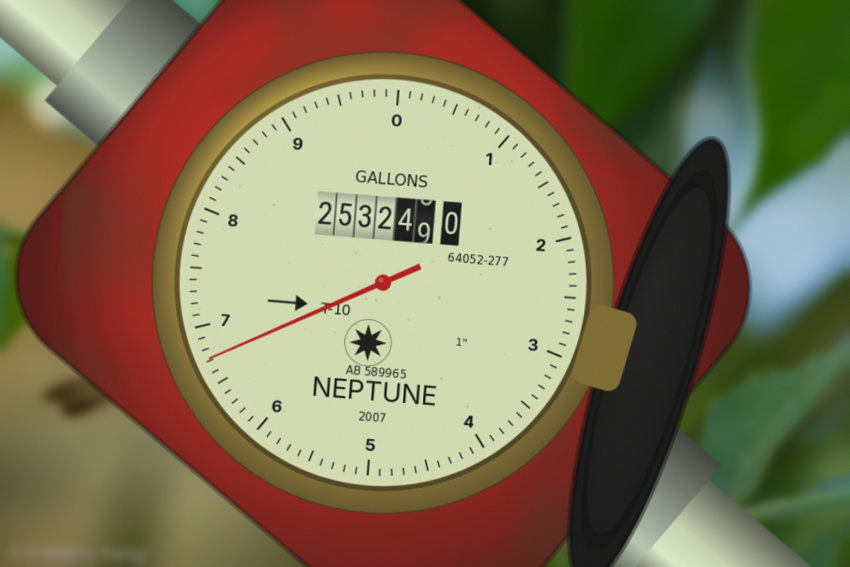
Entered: {"value": 2532486.7, "unit": "gal"}
